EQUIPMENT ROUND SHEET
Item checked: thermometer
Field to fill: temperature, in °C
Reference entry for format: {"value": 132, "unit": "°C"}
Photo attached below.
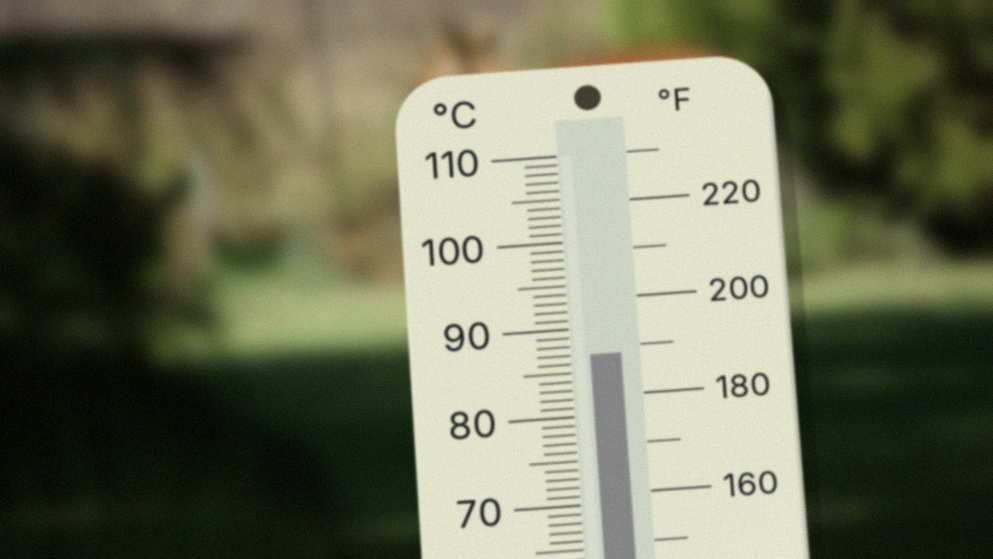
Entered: {"value": 87, "unit": "°C"}
